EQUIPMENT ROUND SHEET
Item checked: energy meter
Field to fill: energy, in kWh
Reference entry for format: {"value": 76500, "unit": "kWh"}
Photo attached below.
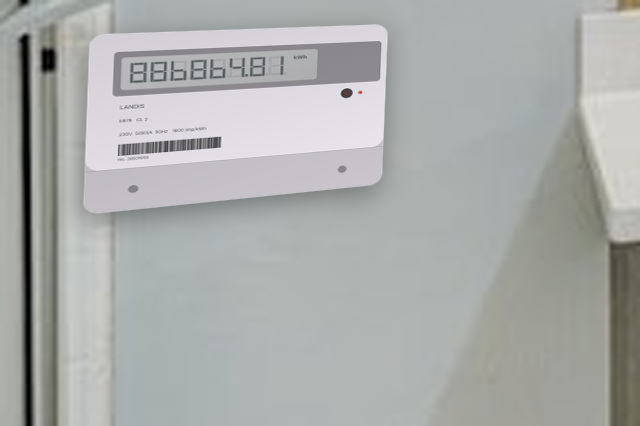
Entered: {"value": 886864.81, "unit": "kWh"}
